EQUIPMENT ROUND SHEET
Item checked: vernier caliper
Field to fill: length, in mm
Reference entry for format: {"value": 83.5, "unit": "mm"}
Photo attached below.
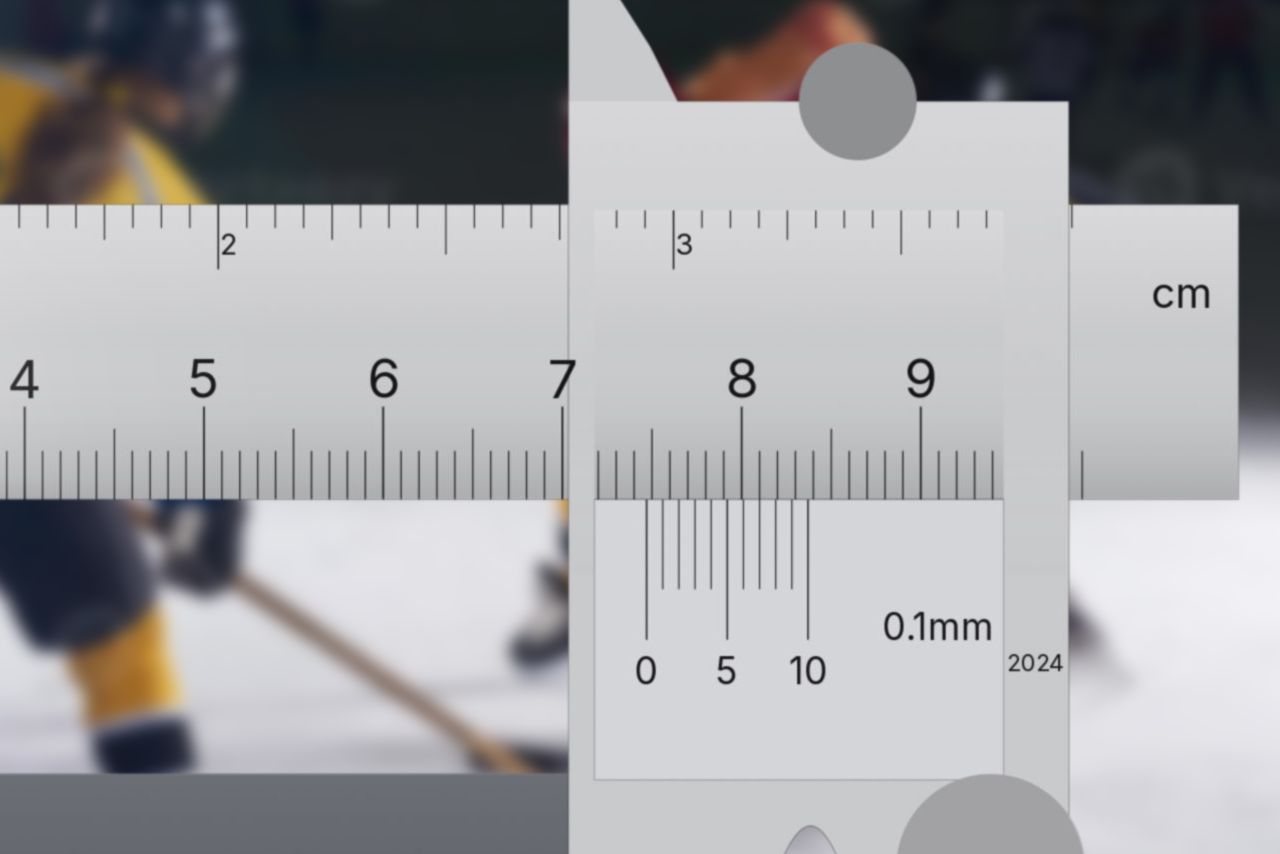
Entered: {"value": 74.7, "unit": "mm"}
